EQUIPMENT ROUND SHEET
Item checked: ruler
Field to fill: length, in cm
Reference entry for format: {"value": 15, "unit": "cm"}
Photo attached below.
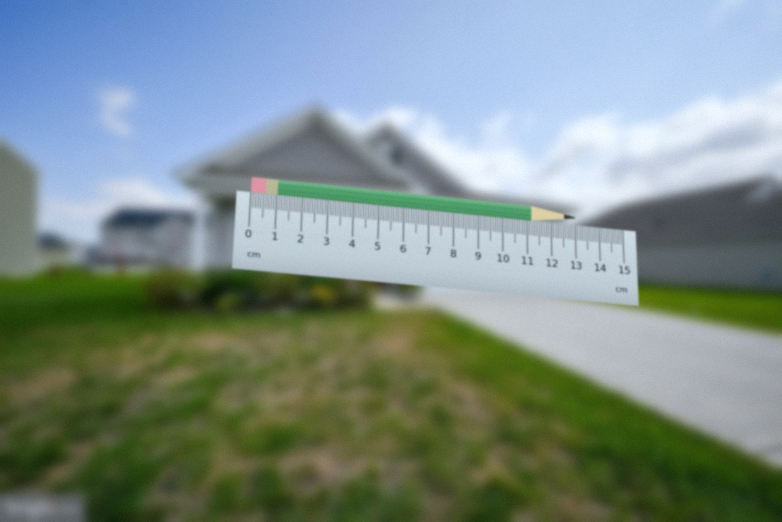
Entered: {"value": 13, "unit": "cm"}
